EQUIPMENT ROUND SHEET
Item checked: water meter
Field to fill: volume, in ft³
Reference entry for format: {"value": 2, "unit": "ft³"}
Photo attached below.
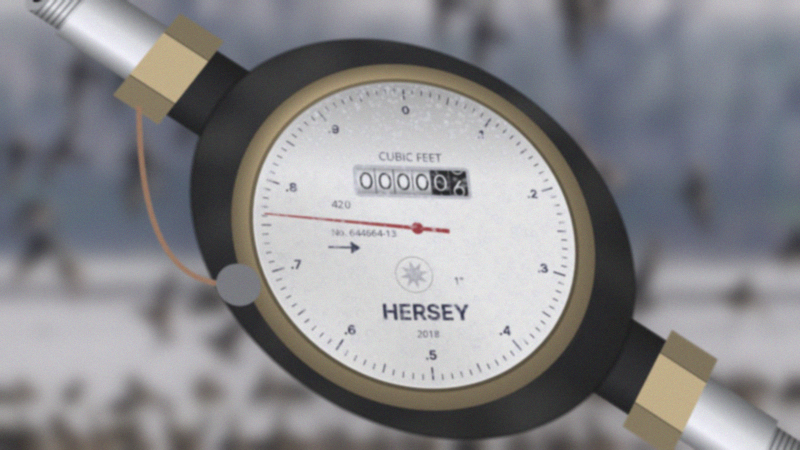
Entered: {"value": 5.76, "unit": "ft³"}
